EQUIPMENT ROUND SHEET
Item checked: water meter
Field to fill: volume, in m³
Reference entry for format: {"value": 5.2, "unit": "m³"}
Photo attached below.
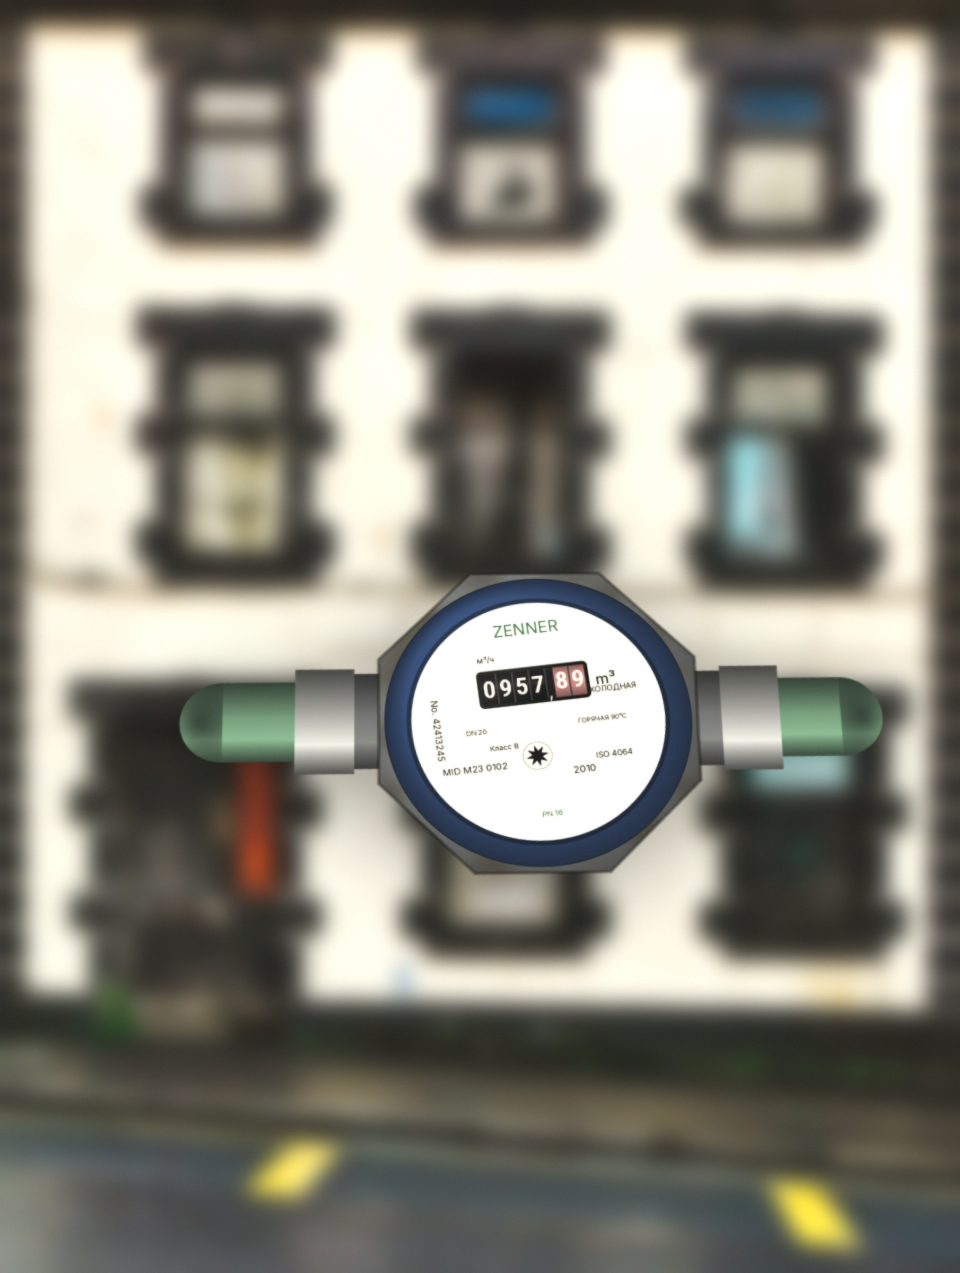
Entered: {"value": 957.89, "unit": "m³"}
